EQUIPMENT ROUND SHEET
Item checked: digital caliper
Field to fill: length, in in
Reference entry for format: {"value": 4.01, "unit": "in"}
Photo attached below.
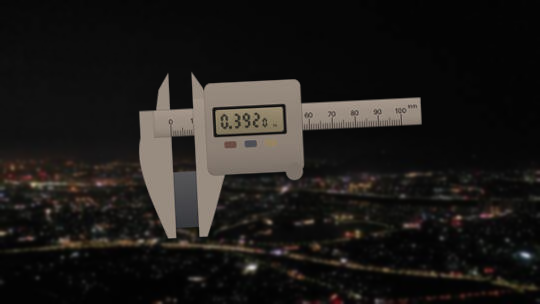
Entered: {"value": 0.3920, "unit": "in"}
